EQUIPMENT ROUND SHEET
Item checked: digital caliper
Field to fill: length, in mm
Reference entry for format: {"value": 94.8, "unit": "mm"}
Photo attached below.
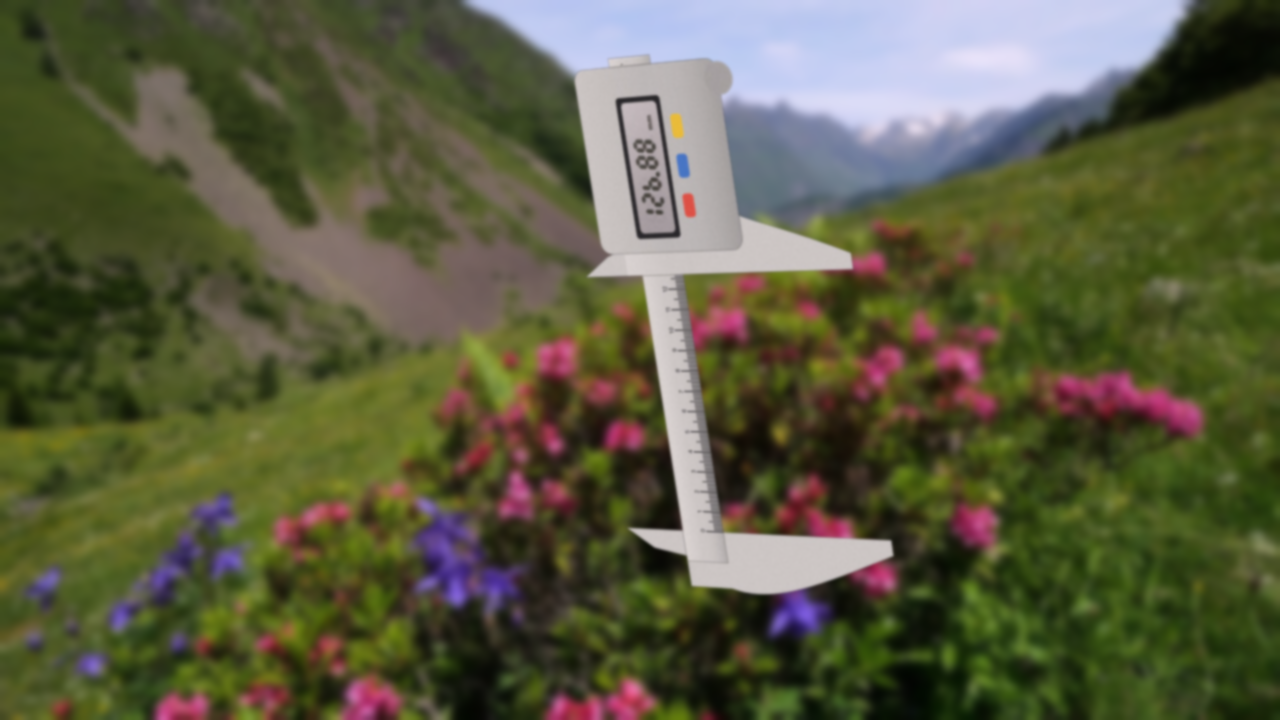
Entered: {"value": 126.88, "unit": "mm"}
